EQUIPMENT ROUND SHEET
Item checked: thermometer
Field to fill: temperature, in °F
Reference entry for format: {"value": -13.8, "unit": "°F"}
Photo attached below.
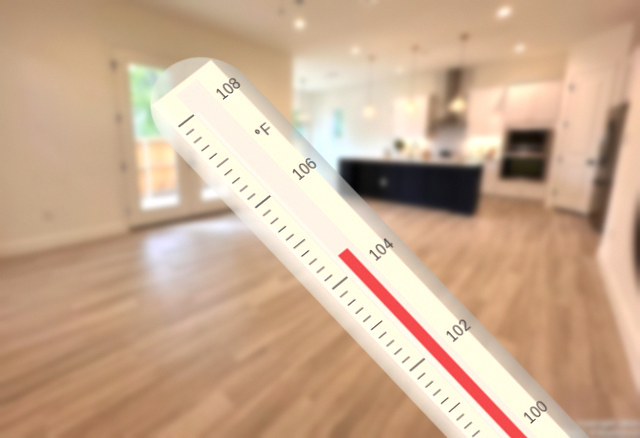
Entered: {"value": 104.4, "unit": "°F"}
